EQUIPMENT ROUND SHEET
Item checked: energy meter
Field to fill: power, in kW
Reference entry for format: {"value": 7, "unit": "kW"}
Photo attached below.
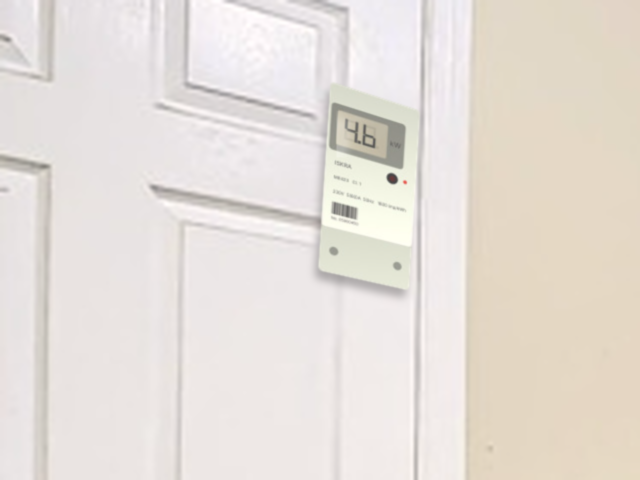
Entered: {"value": 4.6, "unit": "kW"}
